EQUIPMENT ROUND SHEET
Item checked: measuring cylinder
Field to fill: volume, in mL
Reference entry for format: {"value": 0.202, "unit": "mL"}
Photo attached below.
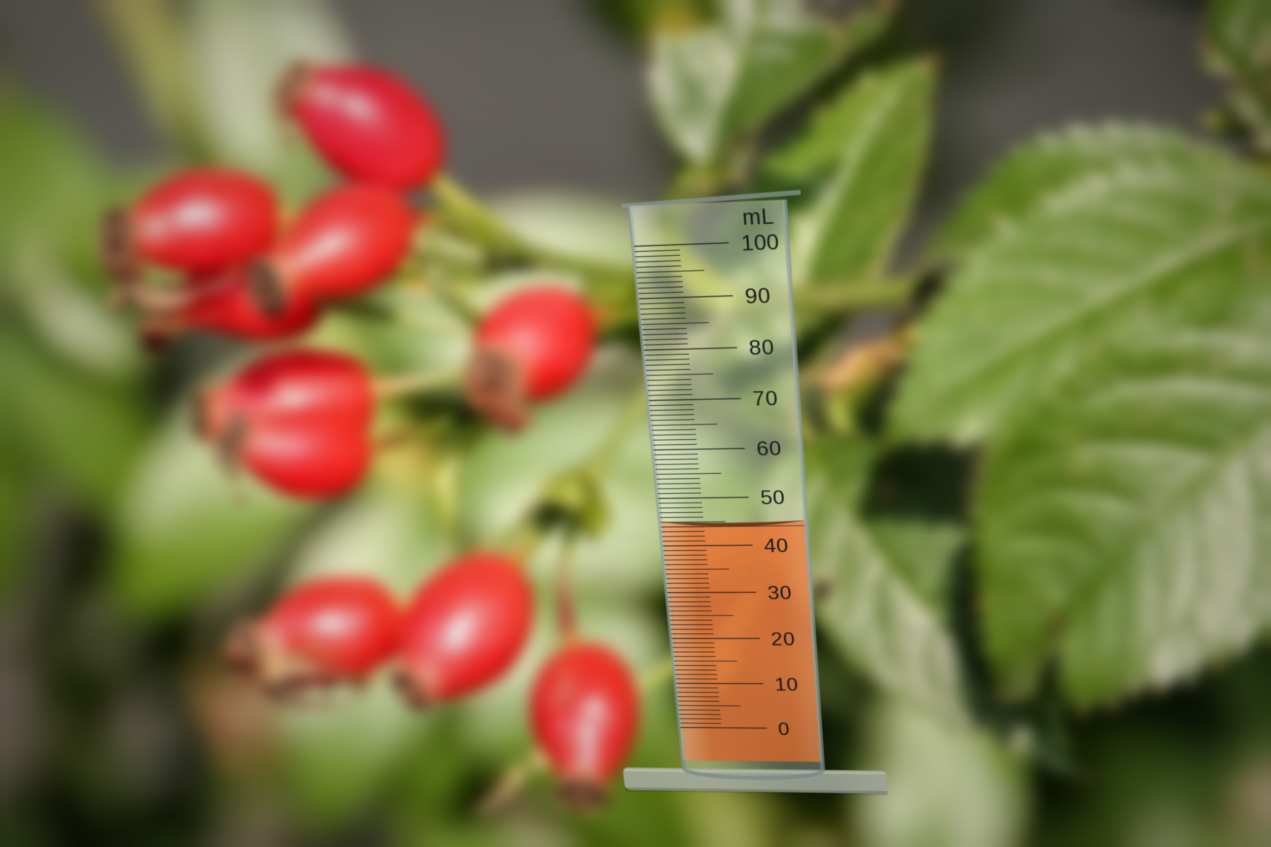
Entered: {"value": 44, "unit": "mL"}
